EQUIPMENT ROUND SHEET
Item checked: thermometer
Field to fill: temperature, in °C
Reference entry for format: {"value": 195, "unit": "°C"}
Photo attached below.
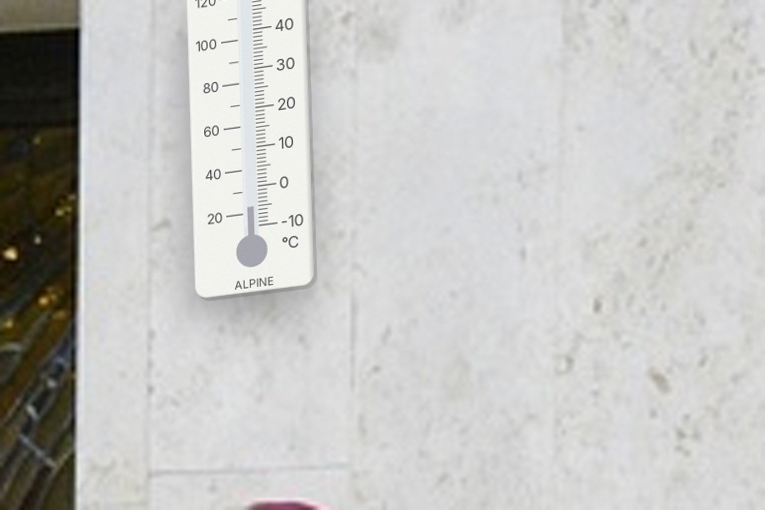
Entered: {"value": -5, "unit": "°C"}
